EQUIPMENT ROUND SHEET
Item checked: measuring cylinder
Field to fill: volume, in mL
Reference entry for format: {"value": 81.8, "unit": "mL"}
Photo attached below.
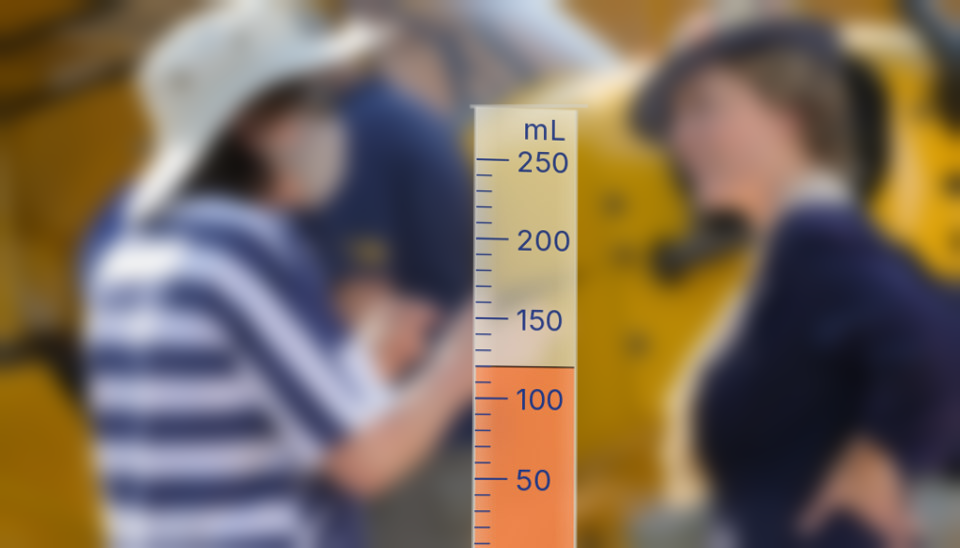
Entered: {"value": 120, "unit": "mL"}
